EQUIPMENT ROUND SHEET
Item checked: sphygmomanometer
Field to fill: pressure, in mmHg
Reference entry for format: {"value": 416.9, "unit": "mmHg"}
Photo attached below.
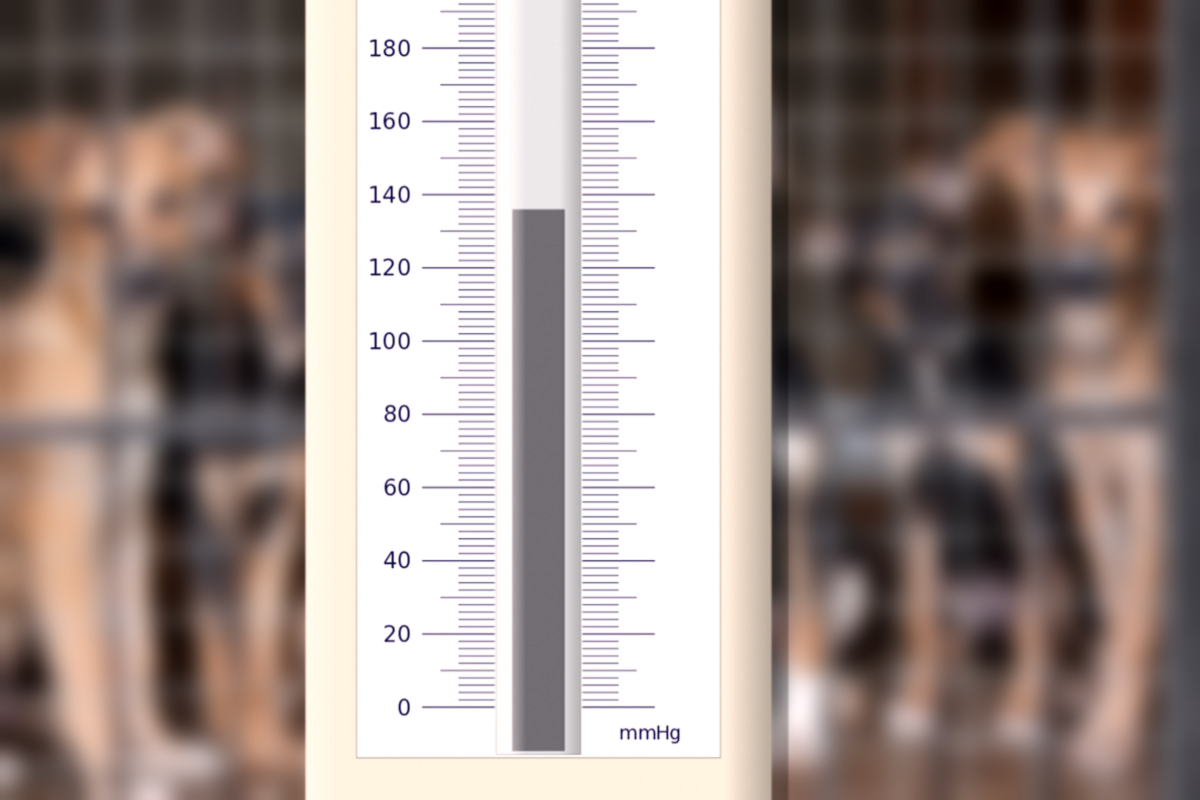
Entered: {"value": 136, "unit": "mmHg"}
